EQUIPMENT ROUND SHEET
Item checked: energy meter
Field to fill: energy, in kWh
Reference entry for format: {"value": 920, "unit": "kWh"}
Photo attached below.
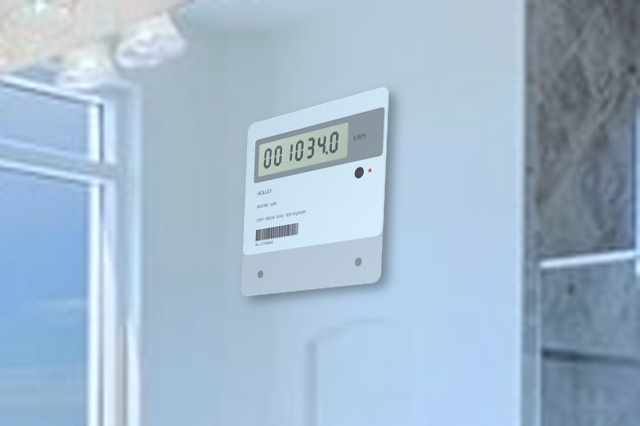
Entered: {"value": 1034.0, "unit": "kWh"}
